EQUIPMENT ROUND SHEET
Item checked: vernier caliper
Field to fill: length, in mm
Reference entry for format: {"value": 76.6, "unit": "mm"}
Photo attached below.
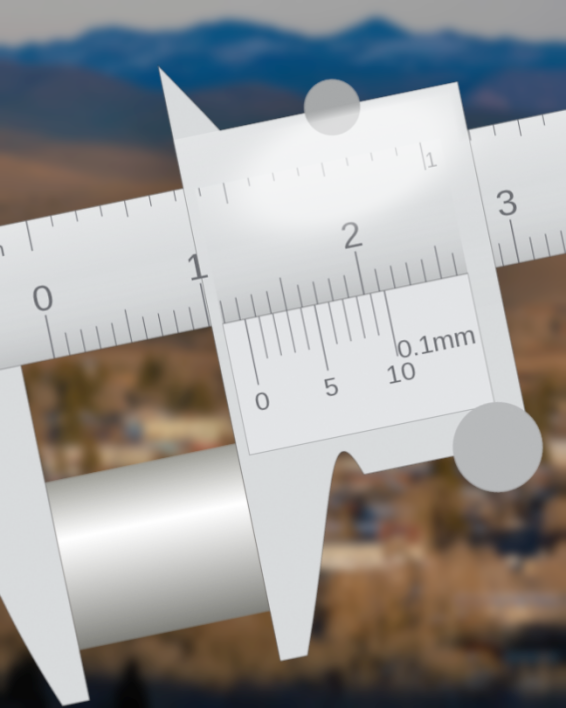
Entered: {"value": 12.3, "unit": "mm"}
